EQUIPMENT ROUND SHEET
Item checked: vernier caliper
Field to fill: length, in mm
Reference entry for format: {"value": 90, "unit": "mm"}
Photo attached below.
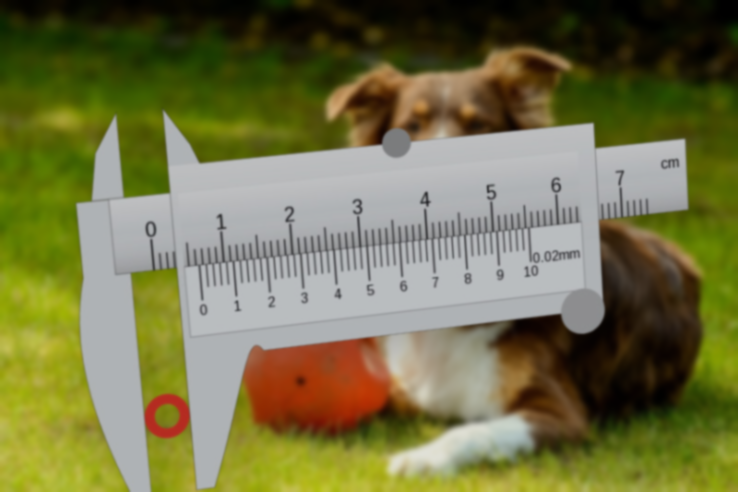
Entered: {"value": 6.5, "unit": "mm"}
